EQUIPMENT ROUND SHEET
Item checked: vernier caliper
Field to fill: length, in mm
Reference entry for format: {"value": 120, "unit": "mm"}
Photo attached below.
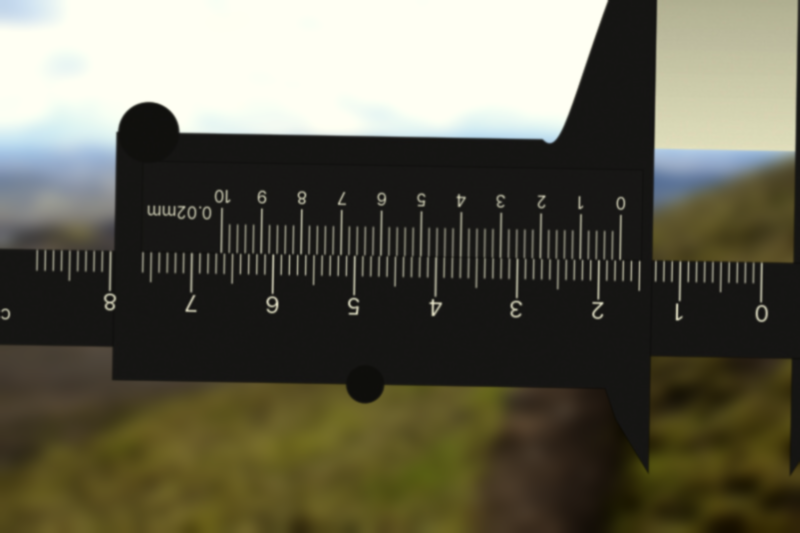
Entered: {"value": 17.4, "unit": "mm"}
